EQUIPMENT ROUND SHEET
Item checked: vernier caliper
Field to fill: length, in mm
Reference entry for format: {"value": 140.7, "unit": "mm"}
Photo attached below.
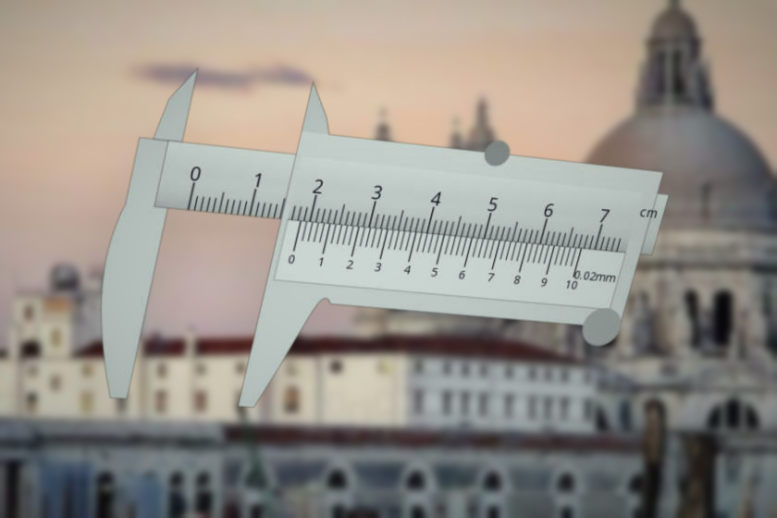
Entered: {"value": 18.5, "unit": "mm"}
